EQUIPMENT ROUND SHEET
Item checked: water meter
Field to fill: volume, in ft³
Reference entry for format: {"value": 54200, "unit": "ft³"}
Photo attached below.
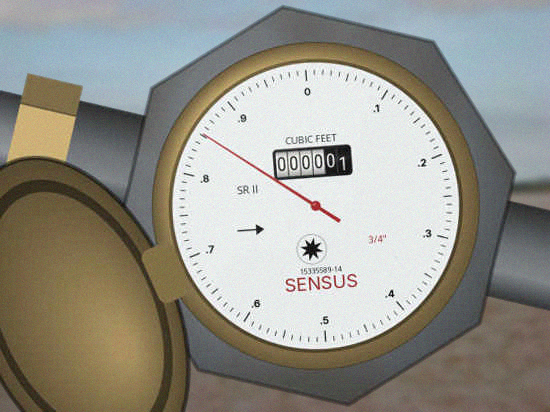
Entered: {"value": 0.85, "unit": "ft³"}
